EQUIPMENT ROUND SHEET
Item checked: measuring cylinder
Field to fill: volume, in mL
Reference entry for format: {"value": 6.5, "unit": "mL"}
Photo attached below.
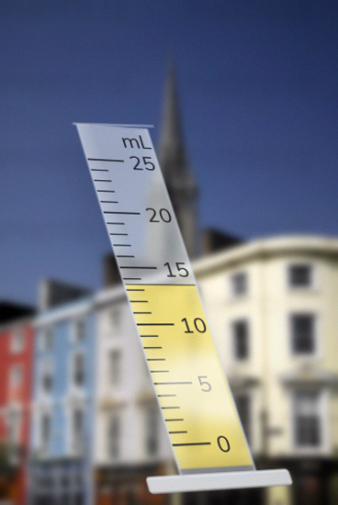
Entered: {"value": 13.5, "unit": "mL"}
